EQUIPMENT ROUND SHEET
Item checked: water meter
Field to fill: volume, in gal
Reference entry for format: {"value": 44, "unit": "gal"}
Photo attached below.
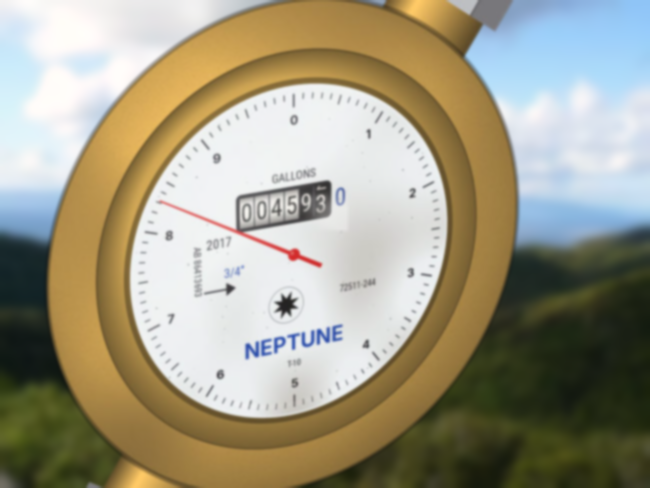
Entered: {"value": 45928.3, "unit": "gal"}
